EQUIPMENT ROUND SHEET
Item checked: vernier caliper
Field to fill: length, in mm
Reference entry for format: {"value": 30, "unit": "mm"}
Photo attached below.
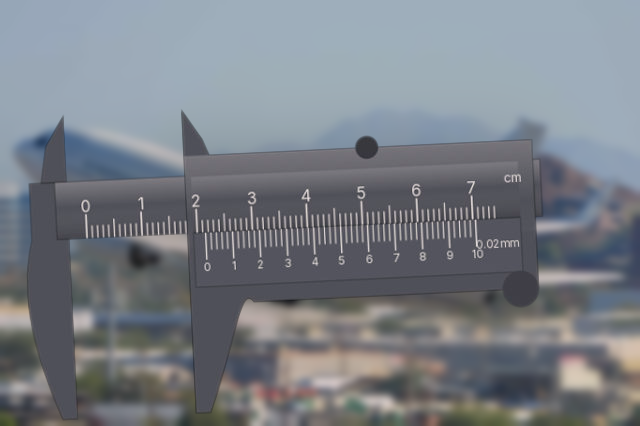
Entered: {"value": 21.5, "unit": "mm"}
